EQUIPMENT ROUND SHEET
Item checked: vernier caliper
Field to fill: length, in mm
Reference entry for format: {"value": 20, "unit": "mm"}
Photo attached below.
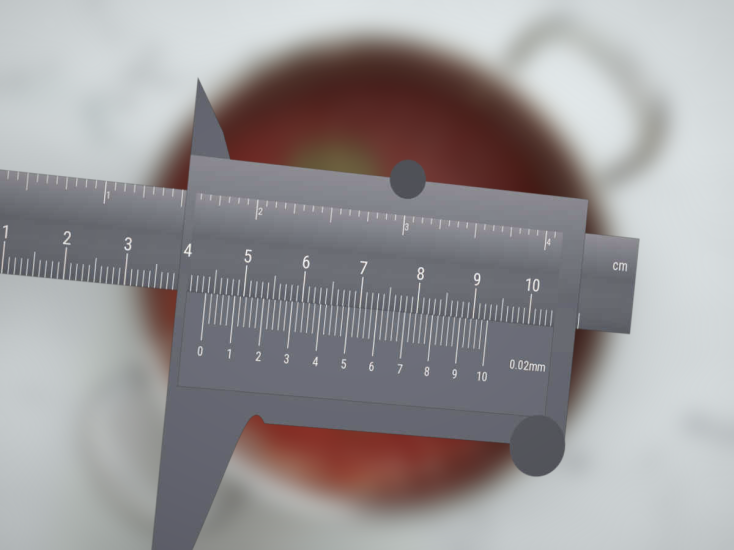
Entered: {"value": 43.6, "unit": "mm"}
